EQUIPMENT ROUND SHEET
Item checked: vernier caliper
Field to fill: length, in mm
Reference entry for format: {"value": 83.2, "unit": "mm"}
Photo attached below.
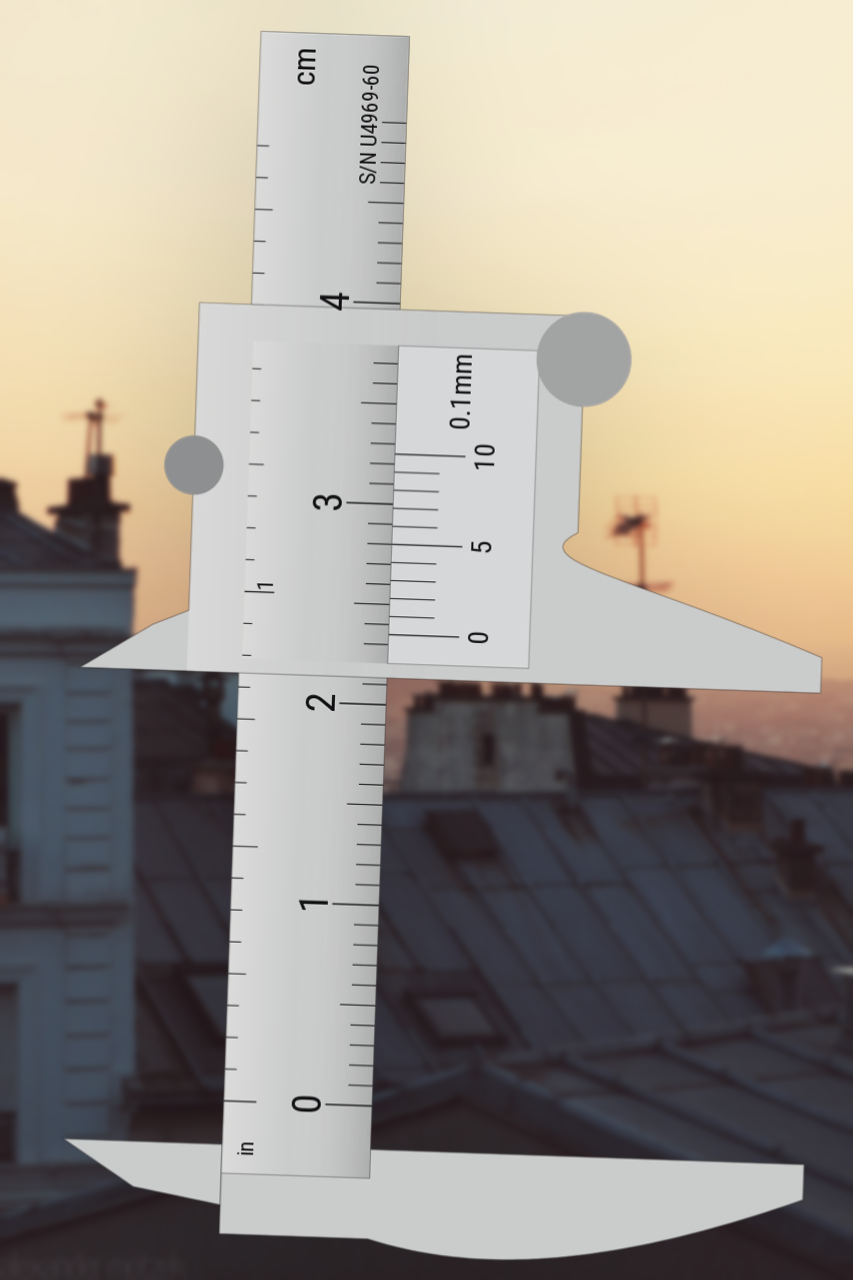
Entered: {"value": 23.5, "unit": "mm"}
